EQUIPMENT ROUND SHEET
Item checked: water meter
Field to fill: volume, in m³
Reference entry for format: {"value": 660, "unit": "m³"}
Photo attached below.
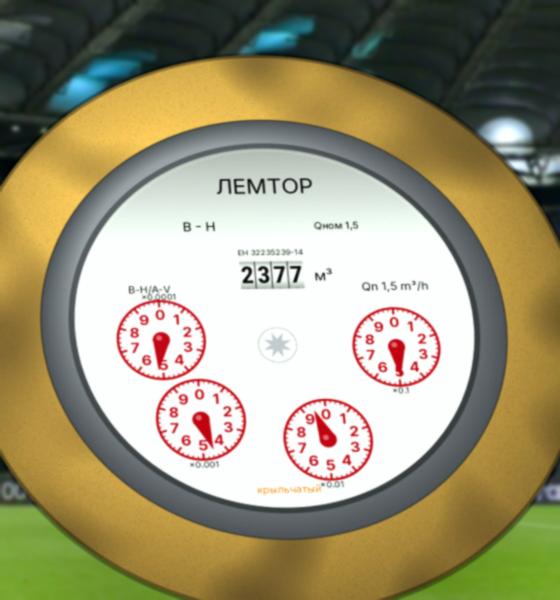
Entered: {"value": 2377.4945, "unit": "m³"}
